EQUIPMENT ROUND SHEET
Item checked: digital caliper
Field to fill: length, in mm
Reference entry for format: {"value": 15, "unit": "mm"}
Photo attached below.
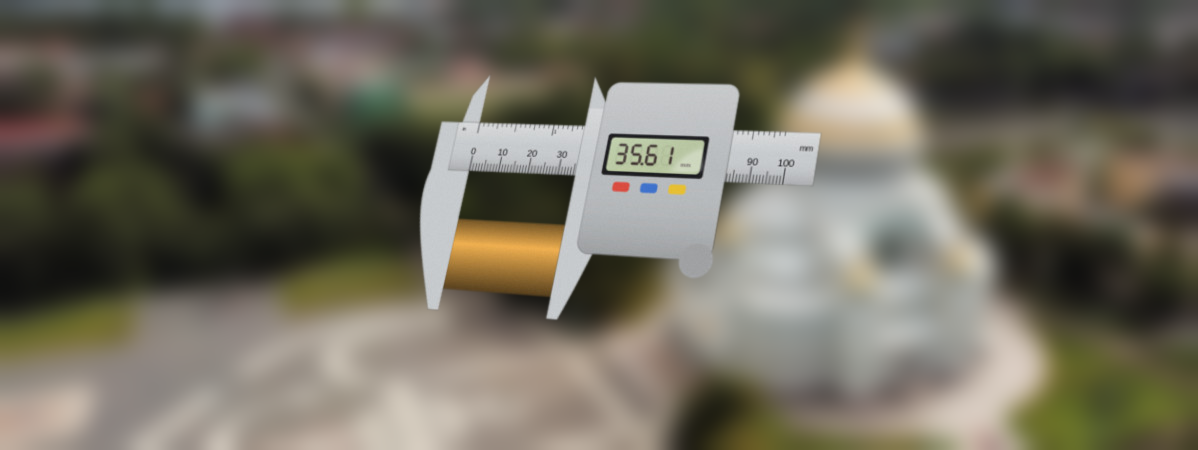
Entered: {"value": 35.61, "unit": "mm"}
